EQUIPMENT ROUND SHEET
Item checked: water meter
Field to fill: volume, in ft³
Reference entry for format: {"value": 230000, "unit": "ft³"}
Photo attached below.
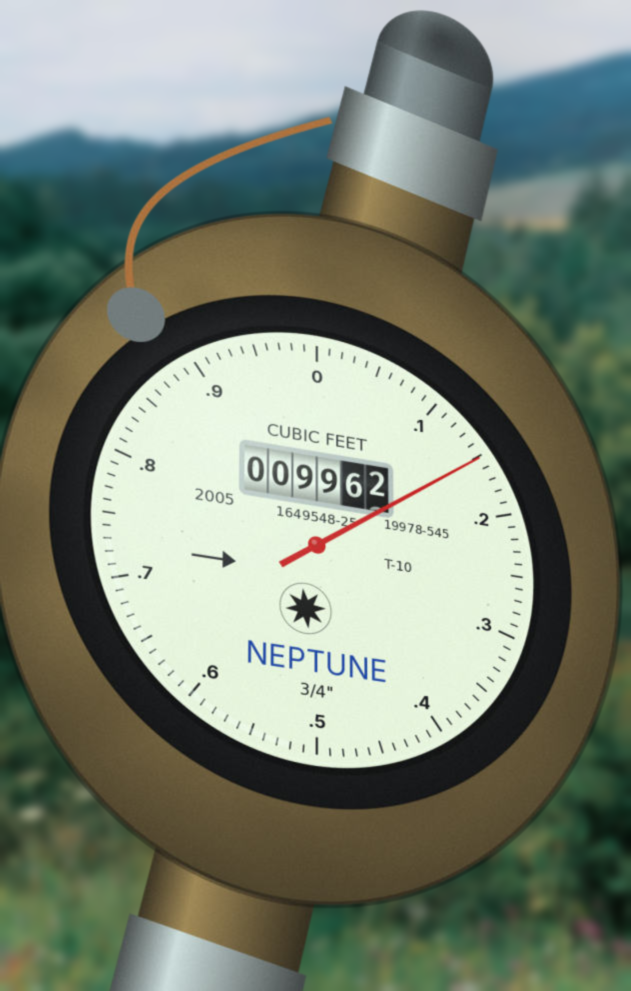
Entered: {"value": 9962.15, "unit": "ft³"}
